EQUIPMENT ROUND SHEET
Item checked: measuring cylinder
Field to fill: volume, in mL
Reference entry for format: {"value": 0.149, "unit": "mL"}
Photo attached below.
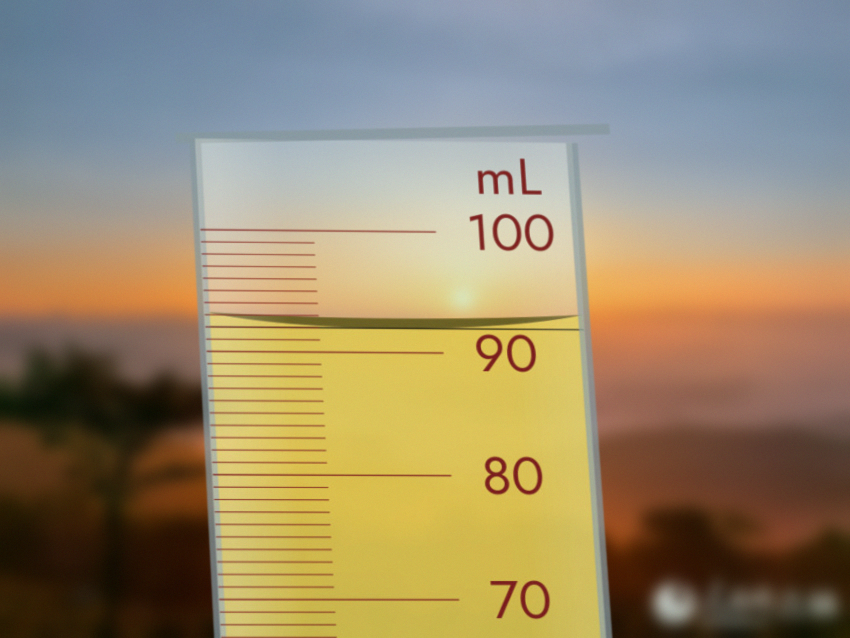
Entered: {"value": 92, "unit": "mL"}
